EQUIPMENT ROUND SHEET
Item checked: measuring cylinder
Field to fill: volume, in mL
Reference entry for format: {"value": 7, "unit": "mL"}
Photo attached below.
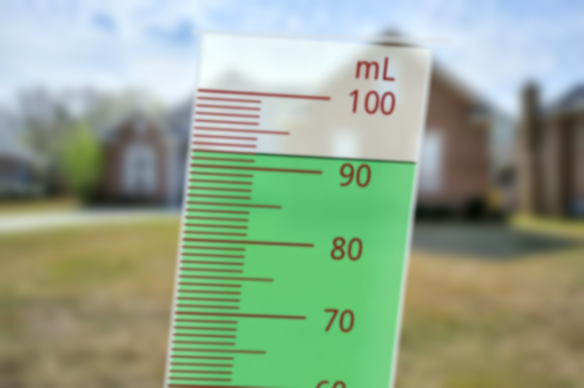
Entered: {"value": 92, "unit": "mL"}
